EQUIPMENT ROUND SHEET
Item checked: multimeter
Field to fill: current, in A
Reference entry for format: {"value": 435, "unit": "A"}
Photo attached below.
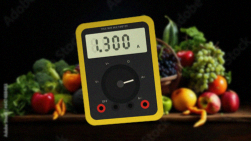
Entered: {"value": 1.300, "unit": "A"}
